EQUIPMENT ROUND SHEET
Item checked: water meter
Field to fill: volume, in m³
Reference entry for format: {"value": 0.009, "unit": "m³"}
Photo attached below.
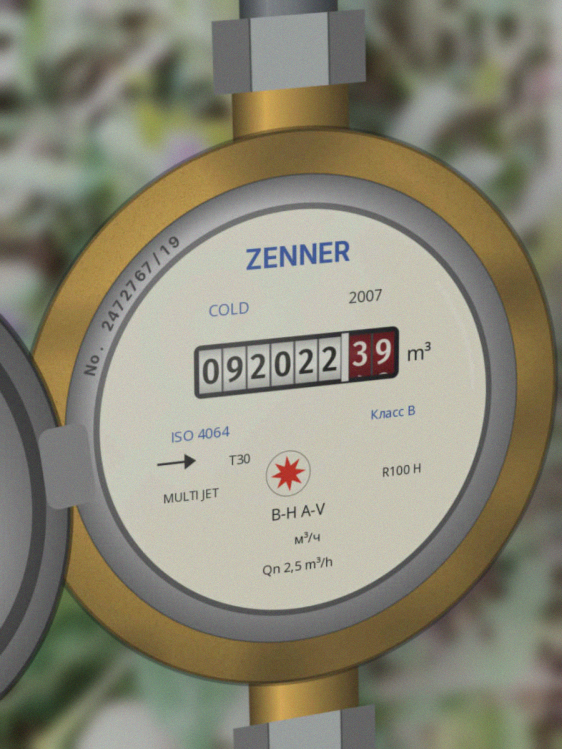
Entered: {"value": 92022.39, "unit": "m³"}
